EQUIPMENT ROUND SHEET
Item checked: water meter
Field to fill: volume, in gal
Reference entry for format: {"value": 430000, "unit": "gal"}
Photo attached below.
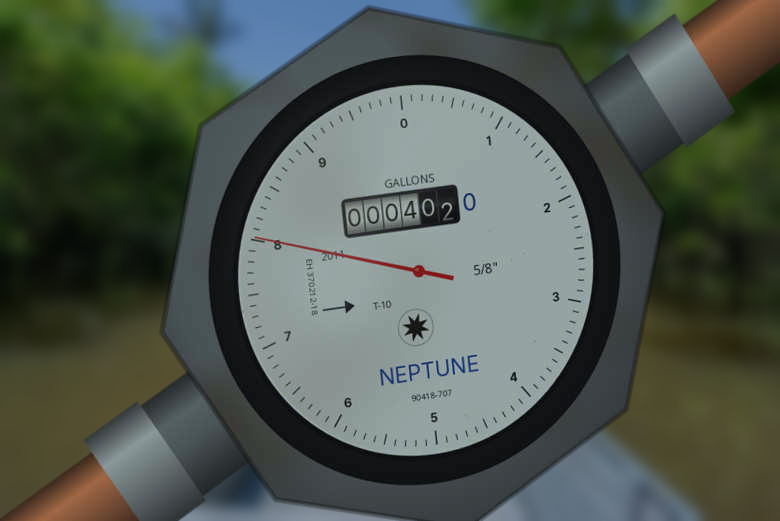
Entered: {"value": 4018.0, "unit": "gal"}
